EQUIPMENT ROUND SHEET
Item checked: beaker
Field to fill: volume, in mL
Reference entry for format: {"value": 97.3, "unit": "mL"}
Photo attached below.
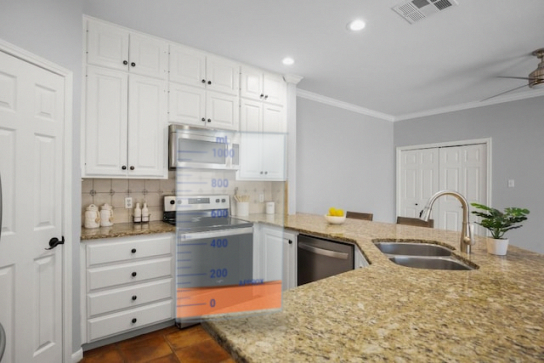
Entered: {"value": 100, "unit": "mL"}
